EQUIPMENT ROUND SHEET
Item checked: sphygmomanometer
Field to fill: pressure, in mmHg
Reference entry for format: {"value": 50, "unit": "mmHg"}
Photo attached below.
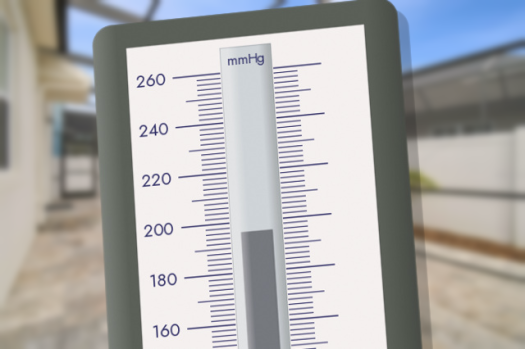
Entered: {"value": 196, "unit": "mmHg"}
